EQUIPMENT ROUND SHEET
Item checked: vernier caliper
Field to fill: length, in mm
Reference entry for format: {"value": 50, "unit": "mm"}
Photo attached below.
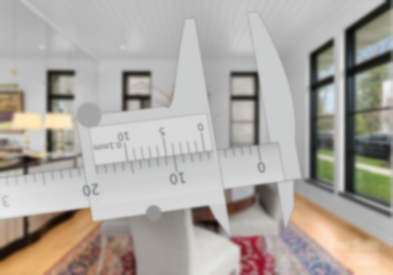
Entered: {"value": 6.4, "unit": "mm"}
